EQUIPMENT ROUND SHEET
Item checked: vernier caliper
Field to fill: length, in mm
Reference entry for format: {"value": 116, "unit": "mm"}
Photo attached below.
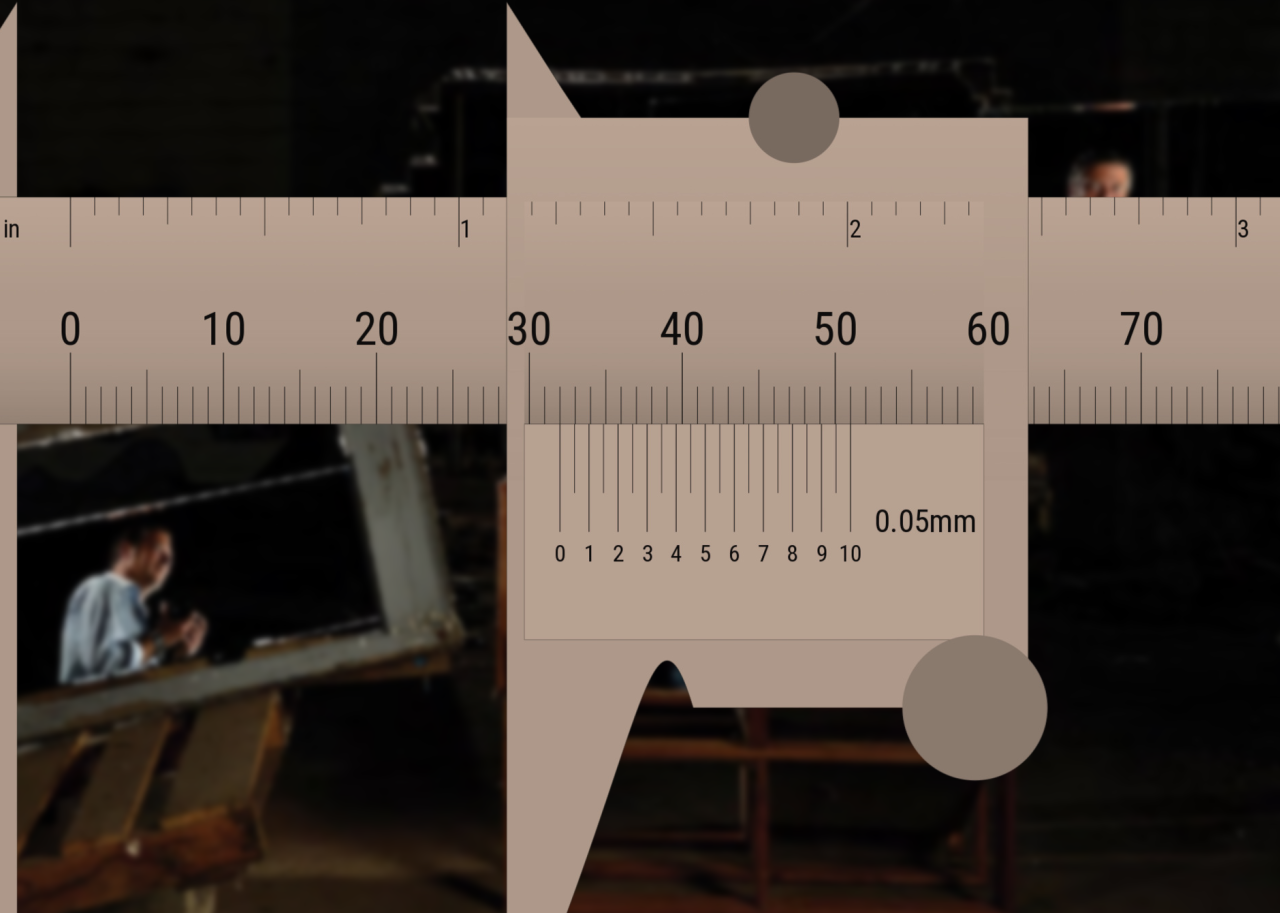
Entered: {"value": 32.0, "unit": "mm"}
